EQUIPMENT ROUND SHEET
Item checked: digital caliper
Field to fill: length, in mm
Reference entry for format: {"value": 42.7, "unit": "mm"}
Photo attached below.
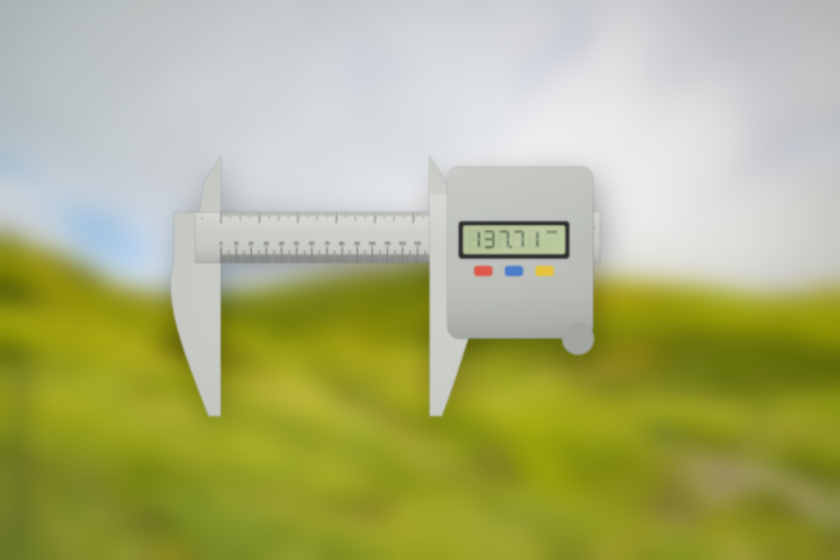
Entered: {"value": 137.71, "unit": "mm"}
